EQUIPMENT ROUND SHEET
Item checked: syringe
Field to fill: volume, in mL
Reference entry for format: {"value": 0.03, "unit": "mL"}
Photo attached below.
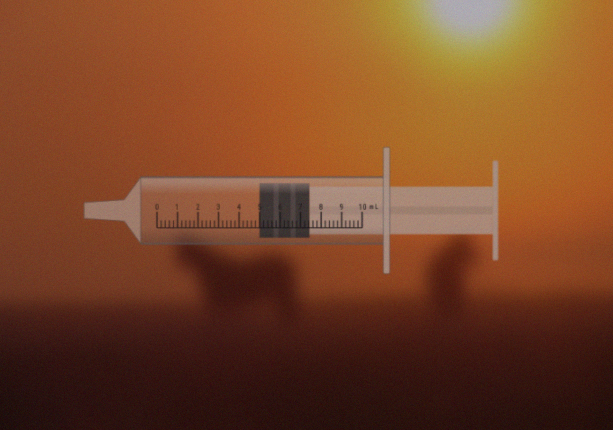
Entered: {"value": 5, "unit": "mL"}
